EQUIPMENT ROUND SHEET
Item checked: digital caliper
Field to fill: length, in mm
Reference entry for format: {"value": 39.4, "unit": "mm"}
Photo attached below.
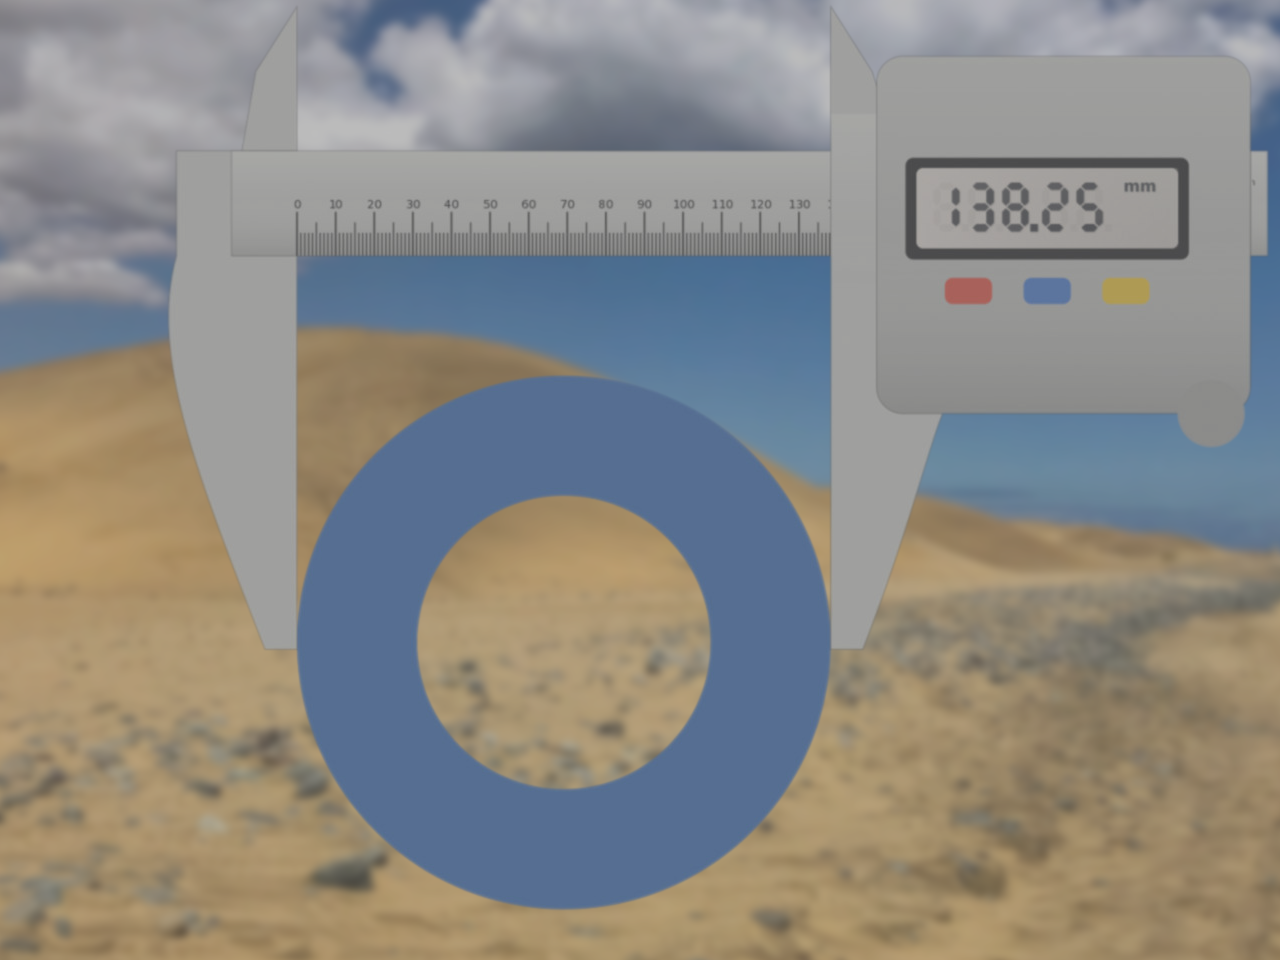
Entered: {"value": 138.25, "unit": "mm"}
